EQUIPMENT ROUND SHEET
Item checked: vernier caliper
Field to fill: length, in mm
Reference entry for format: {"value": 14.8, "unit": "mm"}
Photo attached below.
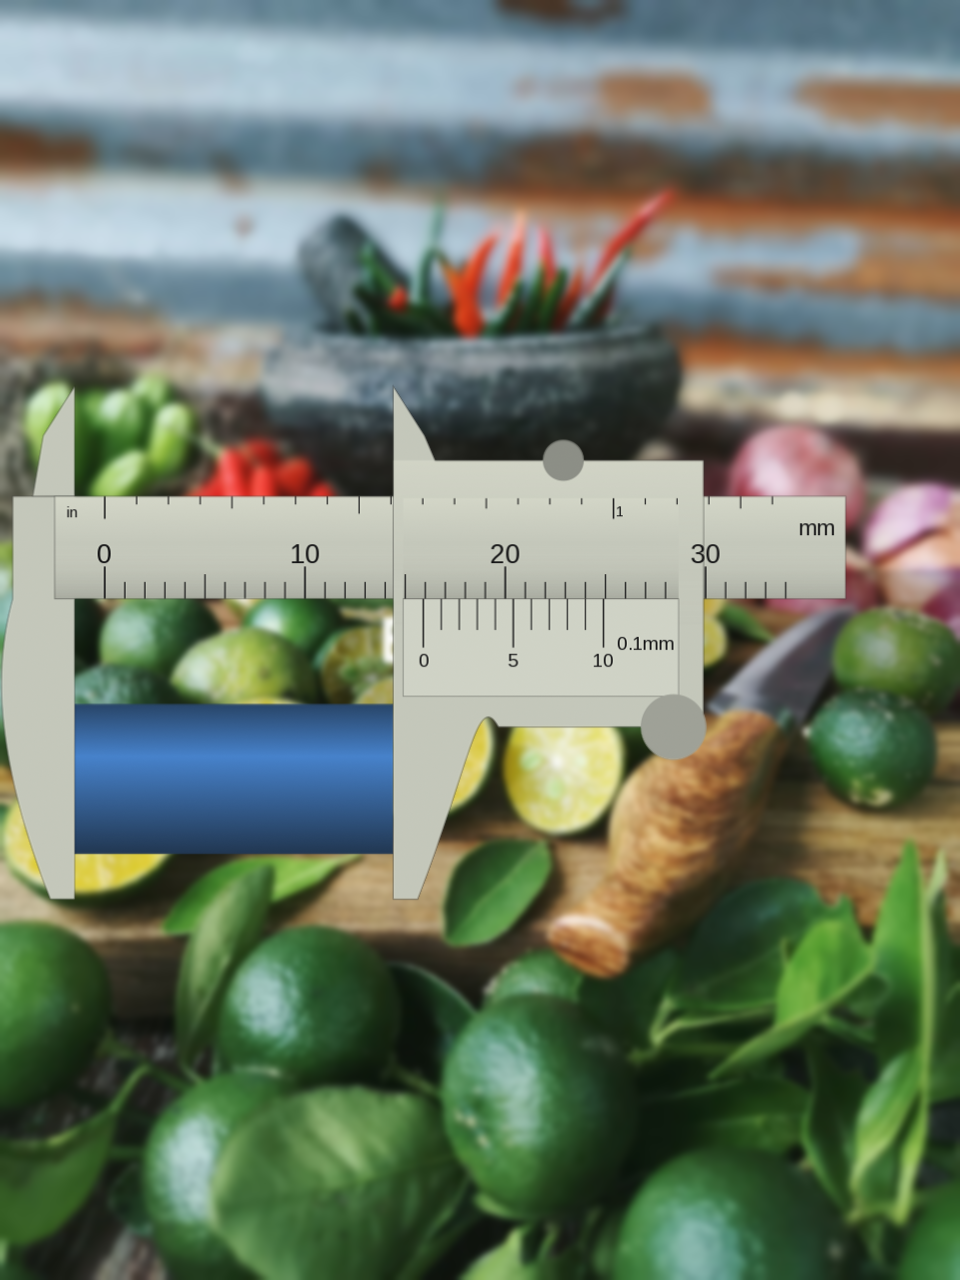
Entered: {"value": 15.9, "unit": "mm"}
